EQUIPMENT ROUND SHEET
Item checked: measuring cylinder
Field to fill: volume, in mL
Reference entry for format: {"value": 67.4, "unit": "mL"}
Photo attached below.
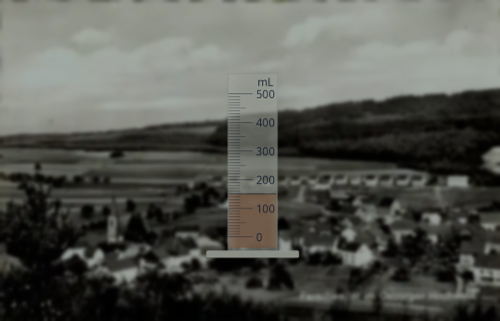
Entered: {"value": 150, "unit": "mL"}
